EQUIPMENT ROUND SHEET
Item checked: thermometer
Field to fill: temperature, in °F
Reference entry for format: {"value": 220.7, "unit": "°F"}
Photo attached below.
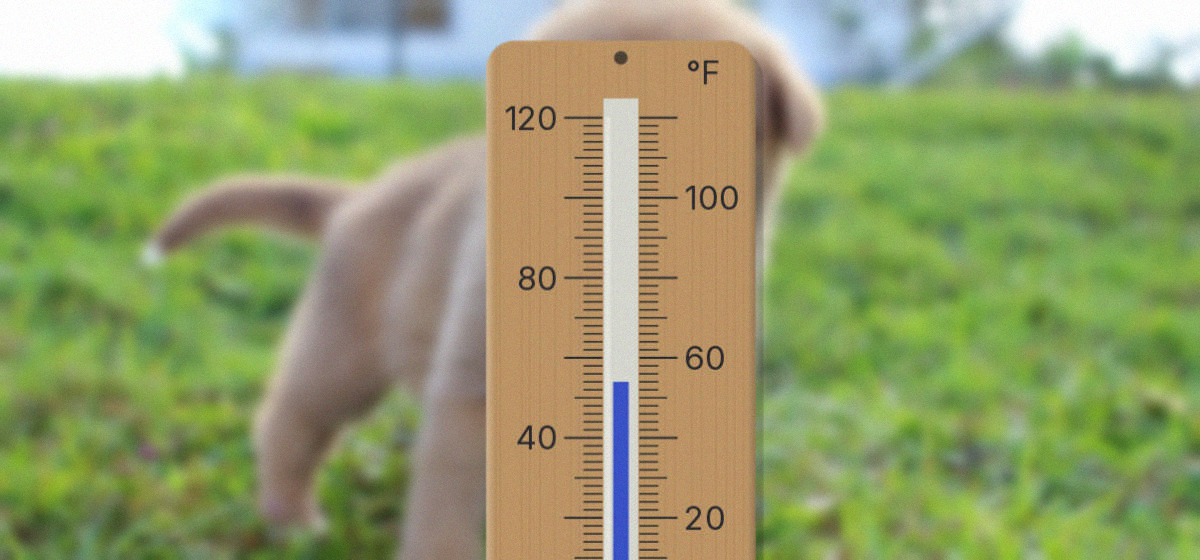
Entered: {"value": 54, "unit": "°F"}
